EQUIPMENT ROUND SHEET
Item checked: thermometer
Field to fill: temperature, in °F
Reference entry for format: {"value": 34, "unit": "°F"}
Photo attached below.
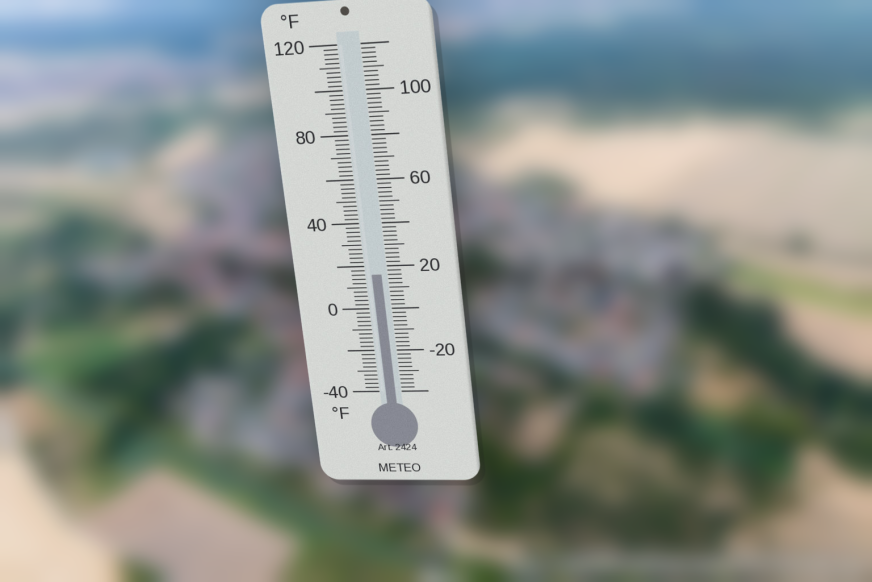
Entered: {"value": 16, "unit": "°F"}
